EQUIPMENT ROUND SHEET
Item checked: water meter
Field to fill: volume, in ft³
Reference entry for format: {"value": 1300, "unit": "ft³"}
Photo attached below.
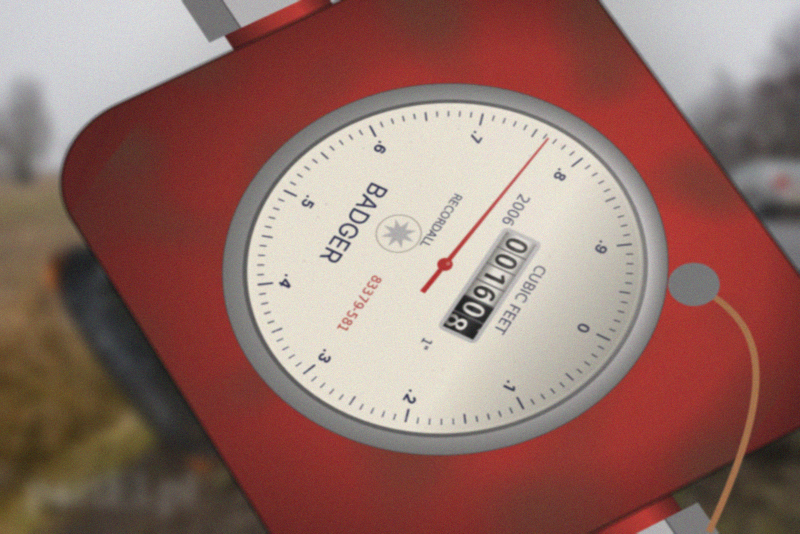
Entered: {"value": 1607.76, "unit": "ft³"}
